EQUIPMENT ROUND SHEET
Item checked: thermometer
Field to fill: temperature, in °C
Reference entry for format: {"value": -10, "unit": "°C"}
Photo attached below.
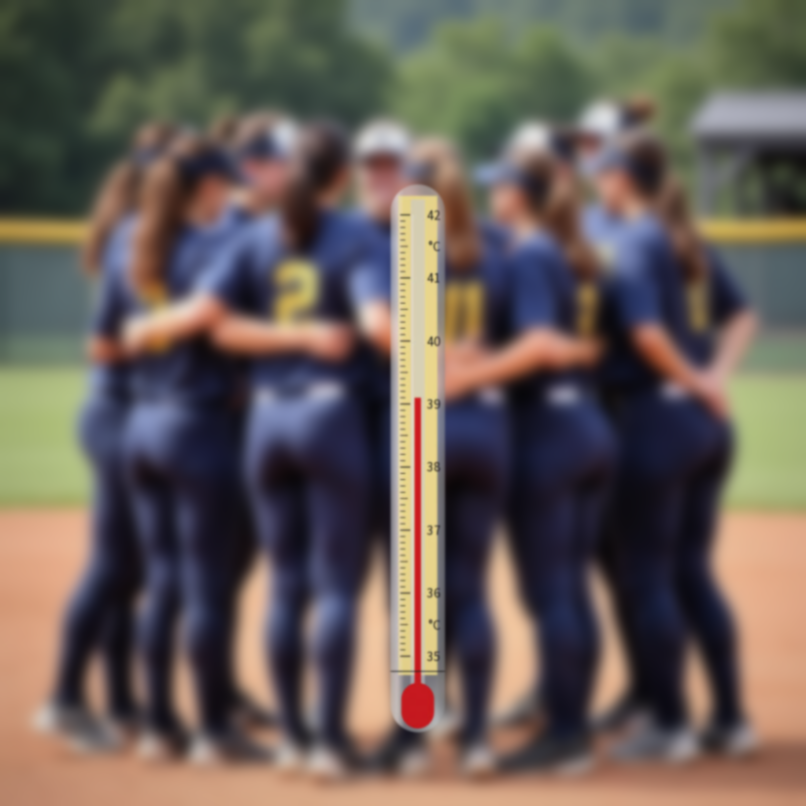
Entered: {"value": 39.1, "unit": "°C"}
